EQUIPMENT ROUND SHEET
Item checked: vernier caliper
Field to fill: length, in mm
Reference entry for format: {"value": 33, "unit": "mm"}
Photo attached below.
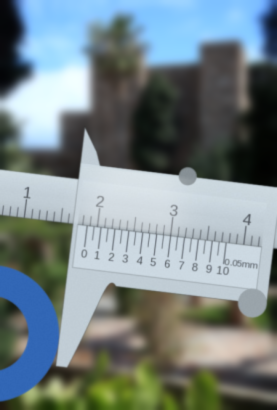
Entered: {"value": 18.6, "unit": "mm"}
